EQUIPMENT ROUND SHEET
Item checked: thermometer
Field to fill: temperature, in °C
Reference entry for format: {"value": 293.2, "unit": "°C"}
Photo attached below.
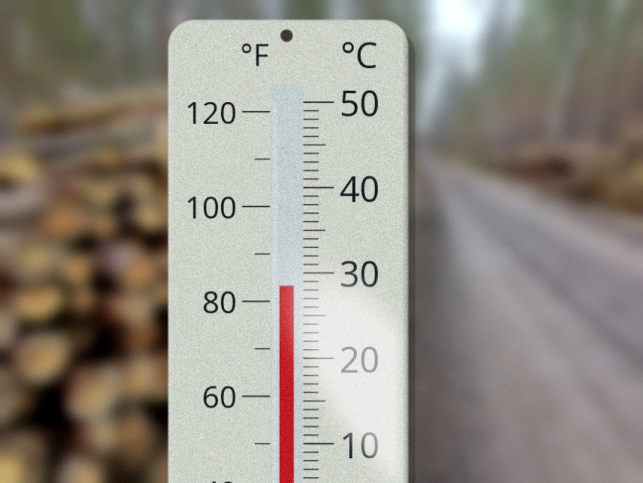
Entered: {"value": 28.5, "unit": "°C"}
